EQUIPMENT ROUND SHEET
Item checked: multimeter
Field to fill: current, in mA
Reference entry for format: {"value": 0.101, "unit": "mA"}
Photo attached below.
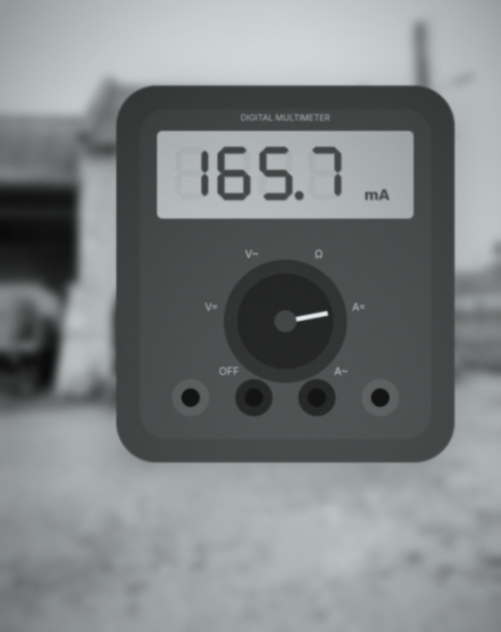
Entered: {"value": 165.7, "unit": "mA"}
